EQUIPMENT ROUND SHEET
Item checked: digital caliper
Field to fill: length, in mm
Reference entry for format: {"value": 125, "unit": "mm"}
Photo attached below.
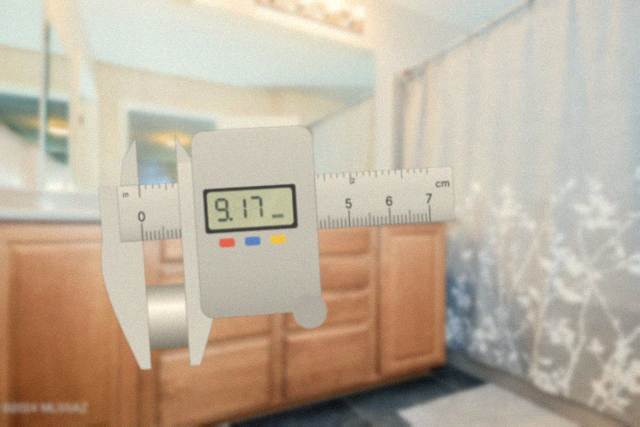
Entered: {"value": 9.17, "unit": "mm"}
